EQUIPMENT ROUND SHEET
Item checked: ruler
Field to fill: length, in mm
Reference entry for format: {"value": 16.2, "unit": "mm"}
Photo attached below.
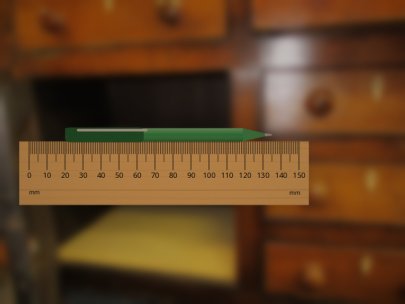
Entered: {"value": 115, "unit": "mm"}
